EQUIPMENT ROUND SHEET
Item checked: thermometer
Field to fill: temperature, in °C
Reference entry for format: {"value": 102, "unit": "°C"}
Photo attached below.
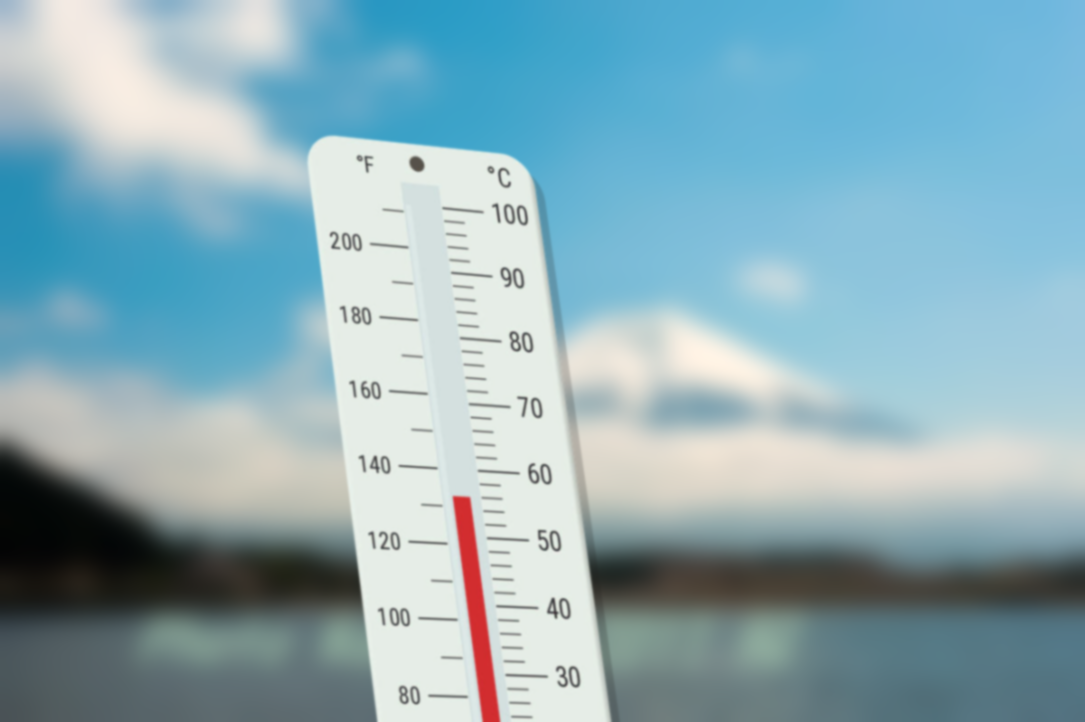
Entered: {"value": 56, "unit": "°C"}
